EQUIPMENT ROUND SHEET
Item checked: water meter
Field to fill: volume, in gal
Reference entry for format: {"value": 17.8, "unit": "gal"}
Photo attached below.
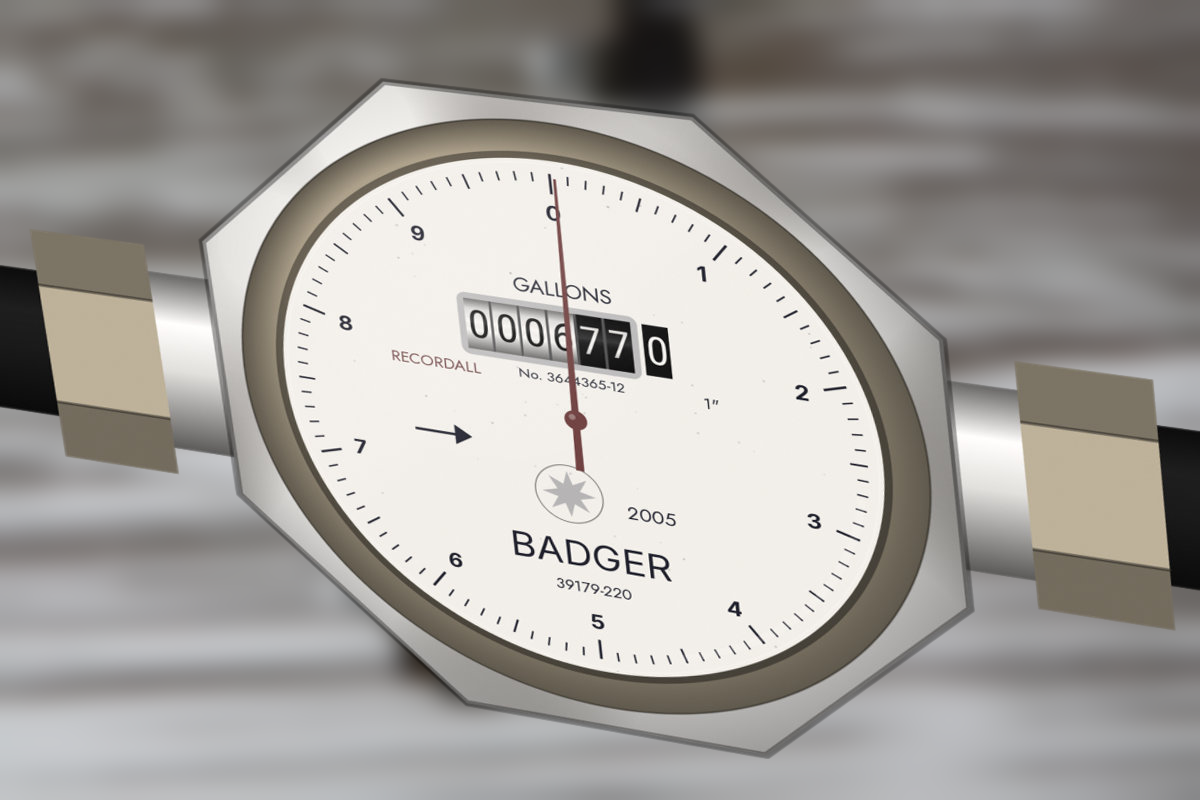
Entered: {"value": 6770.0, "unit": "gal"}
